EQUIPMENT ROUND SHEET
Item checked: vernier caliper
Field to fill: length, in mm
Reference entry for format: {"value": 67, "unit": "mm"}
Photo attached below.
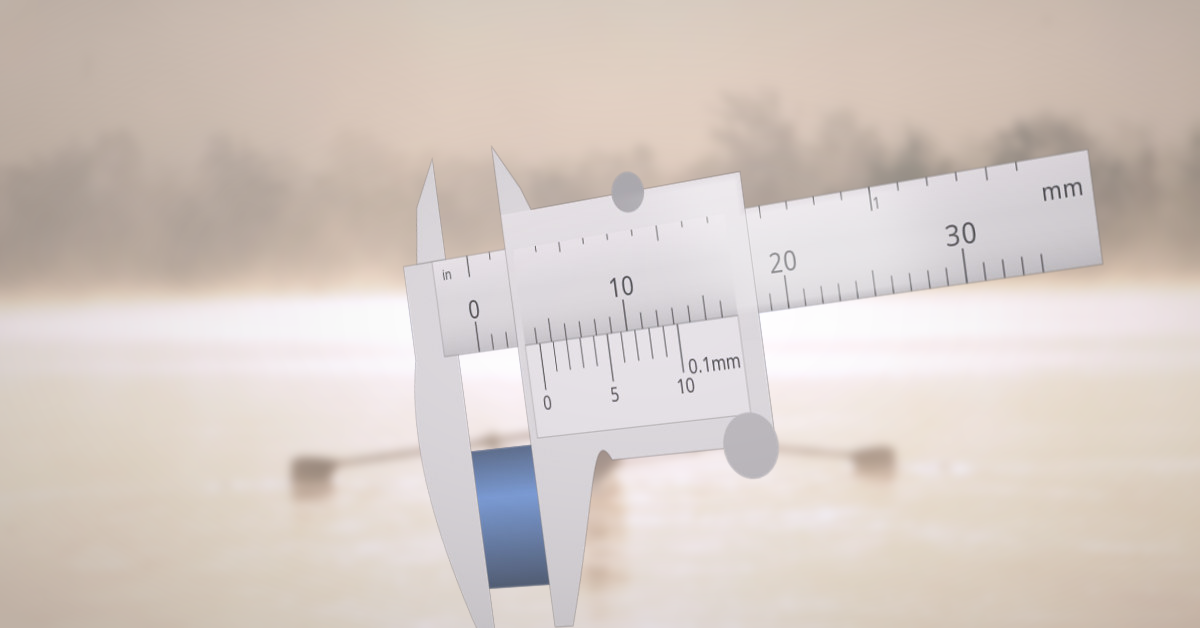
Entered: {"value": 4.2, "unit": "mm"}
